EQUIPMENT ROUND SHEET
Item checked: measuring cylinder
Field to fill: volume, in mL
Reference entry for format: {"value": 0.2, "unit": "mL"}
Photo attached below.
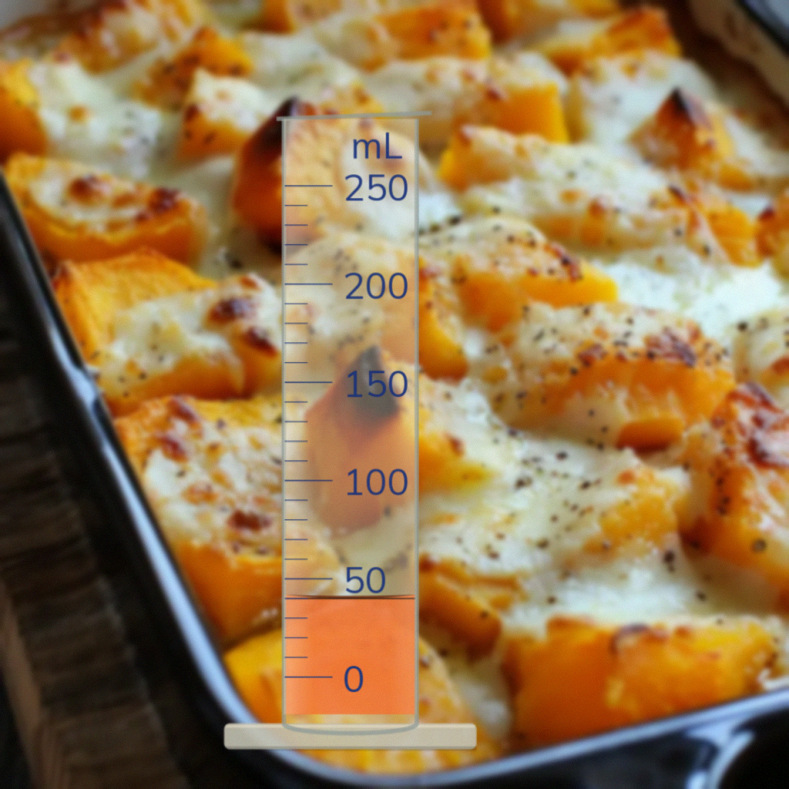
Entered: {"value": 40, "unit": "mL"}
